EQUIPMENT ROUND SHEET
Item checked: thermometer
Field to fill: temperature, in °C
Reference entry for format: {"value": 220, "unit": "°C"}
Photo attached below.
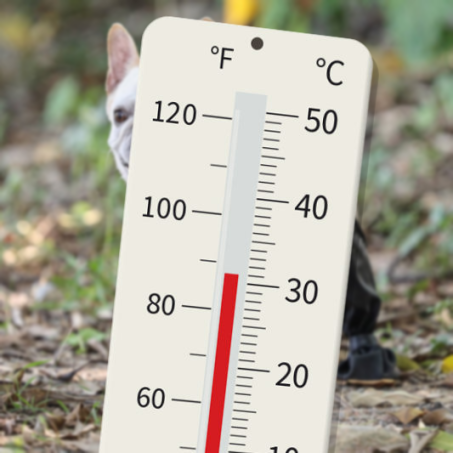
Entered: {"value": 31, "unit": "°C"}
